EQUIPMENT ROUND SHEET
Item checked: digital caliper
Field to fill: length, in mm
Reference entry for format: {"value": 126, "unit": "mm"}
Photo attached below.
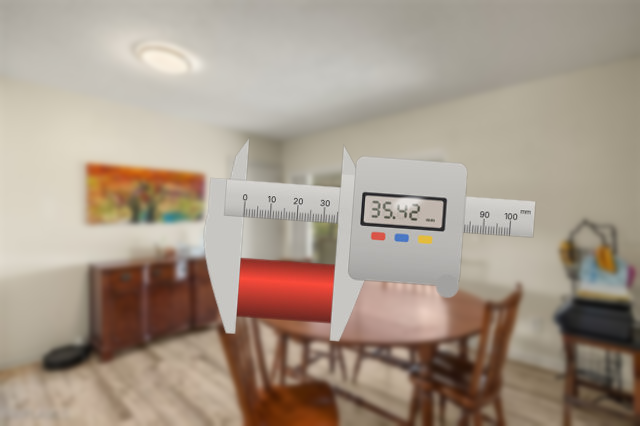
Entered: {"value": 35.42, "unit": "mm"}
